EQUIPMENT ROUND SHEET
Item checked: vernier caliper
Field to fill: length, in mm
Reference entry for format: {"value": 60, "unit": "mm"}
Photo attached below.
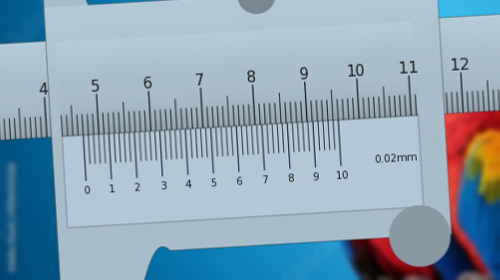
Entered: {"value": 47.0, "unit": "mm"}
